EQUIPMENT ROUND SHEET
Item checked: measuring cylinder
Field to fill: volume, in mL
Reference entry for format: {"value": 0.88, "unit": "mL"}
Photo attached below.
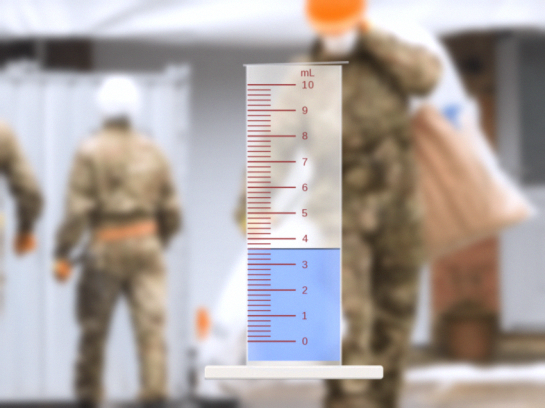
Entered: {"value": 3.6, "unit": "mL"}
